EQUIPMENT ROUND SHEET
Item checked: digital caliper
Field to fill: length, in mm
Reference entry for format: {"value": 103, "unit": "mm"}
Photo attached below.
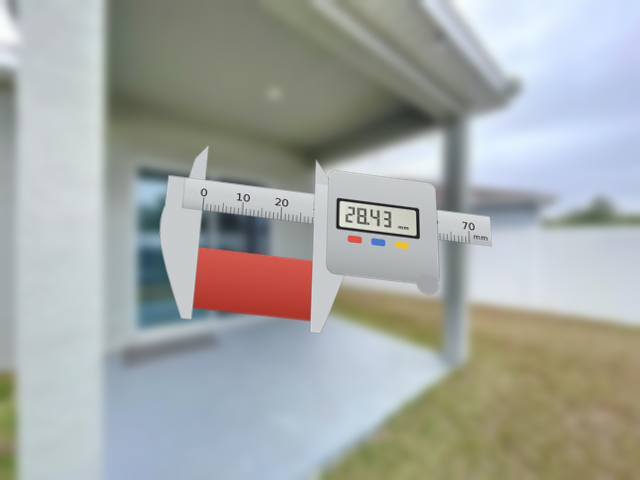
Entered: {"value": 28.43, "unit": "mm"}
